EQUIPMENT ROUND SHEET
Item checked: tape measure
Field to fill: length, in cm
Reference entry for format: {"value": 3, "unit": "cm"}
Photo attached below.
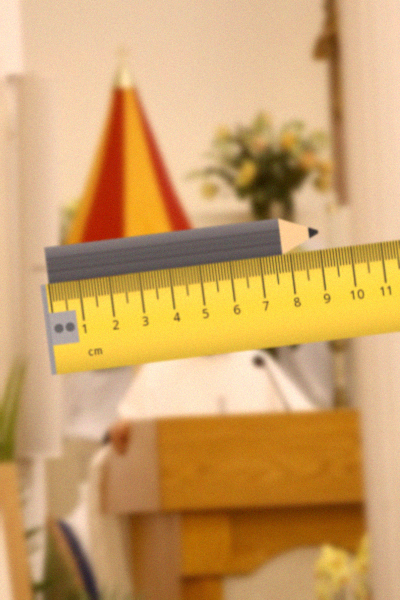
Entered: {"value": 9, "unit": "cm"}
